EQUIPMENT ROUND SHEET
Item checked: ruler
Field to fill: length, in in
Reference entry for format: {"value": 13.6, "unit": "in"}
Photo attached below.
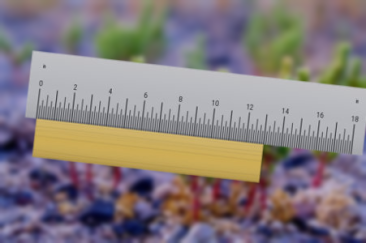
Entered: {"value": 13, "unit": "in"}
